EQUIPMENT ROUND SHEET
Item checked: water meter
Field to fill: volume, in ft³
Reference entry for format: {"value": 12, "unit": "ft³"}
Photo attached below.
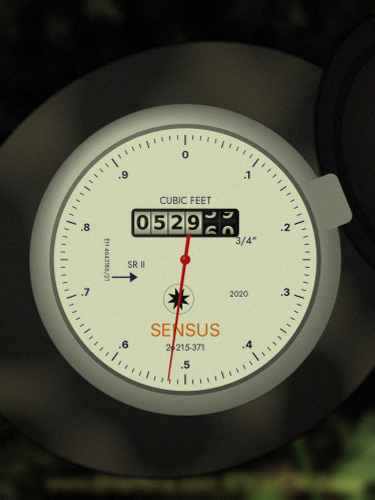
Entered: {"value": 52959.52, "unit": "ft³"}
